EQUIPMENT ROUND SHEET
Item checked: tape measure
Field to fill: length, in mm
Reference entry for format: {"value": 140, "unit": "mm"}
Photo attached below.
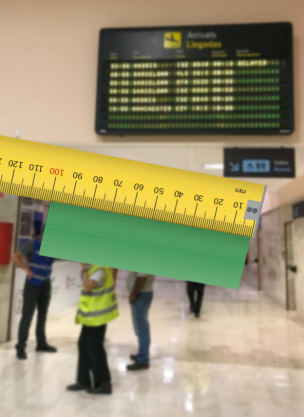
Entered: {"value": 100, "unit": "mm"}
